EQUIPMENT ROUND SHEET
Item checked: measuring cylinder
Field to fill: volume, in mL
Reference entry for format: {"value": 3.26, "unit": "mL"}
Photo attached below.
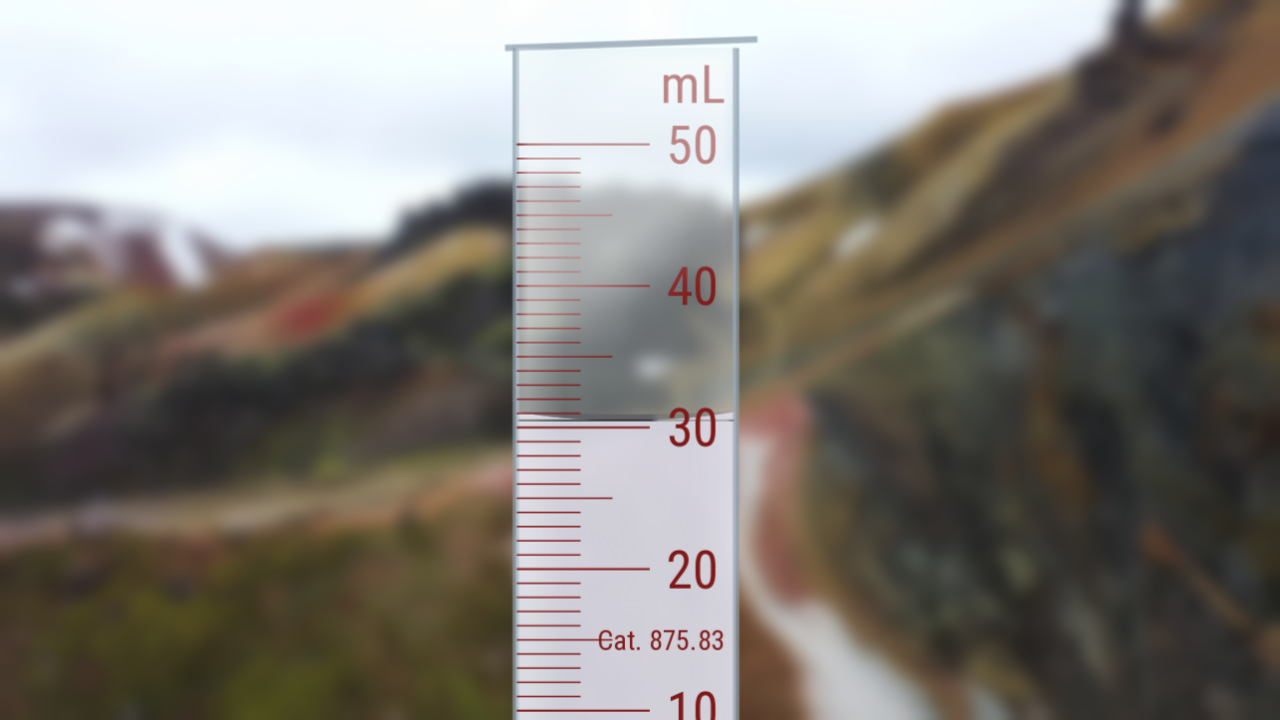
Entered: {"value": 30.5, "unit": "mL"}
